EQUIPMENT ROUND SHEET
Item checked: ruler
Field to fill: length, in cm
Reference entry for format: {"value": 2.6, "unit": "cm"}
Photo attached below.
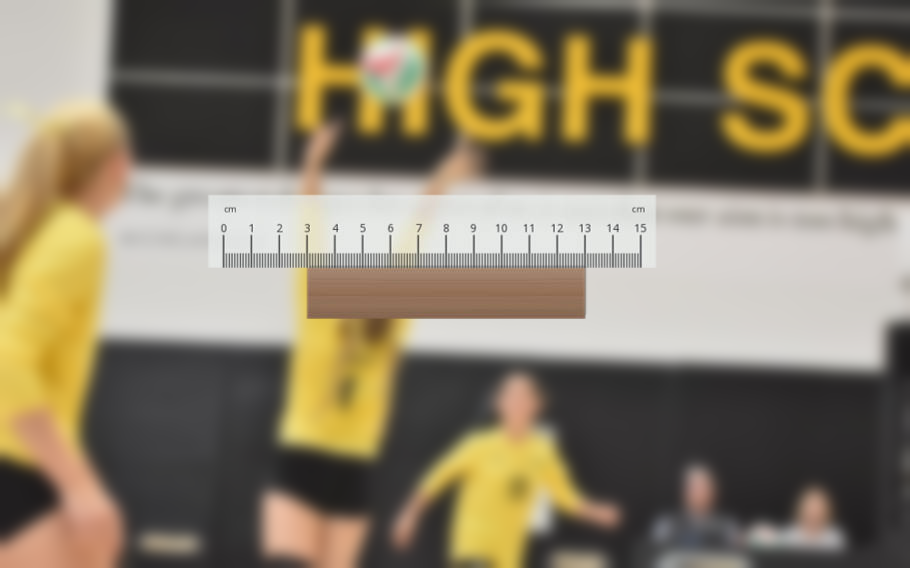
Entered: {"value": 10, "unit": "cm"}
